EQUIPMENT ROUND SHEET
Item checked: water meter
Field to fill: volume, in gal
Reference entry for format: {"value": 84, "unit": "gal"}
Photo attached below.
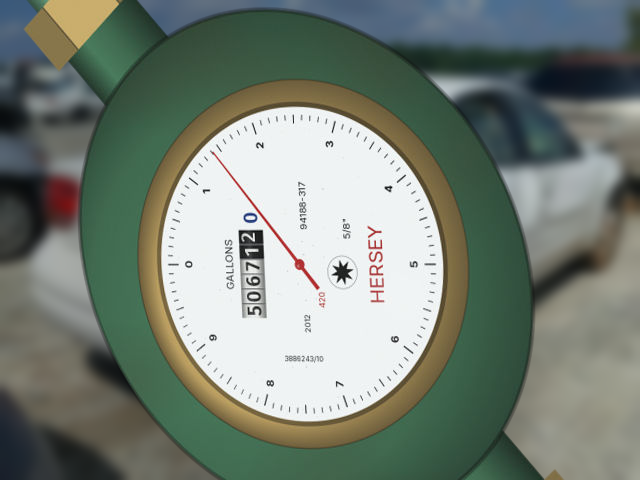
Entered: {"value": 5067121.4, "unit": "gal"}
